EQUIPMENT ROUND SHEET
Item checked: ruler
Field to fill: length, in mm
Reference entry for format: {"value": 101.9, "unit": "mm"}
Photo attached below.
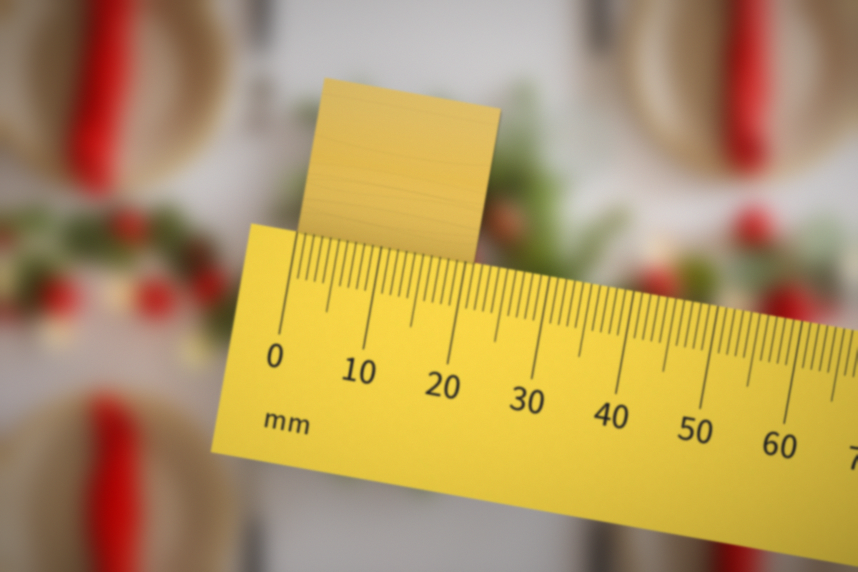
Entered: {"value": 21, "unit": "mm"}
